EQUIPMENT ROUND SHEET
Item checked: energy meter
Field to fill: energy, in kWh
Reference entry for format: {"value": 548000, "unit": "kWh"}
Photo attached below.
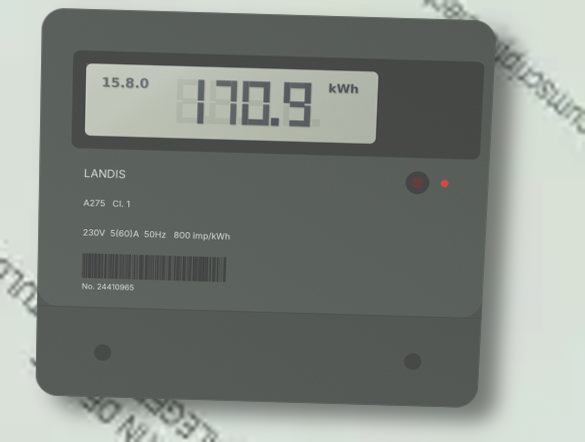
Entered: {"value": 170.9, "unit": "kWh"}
